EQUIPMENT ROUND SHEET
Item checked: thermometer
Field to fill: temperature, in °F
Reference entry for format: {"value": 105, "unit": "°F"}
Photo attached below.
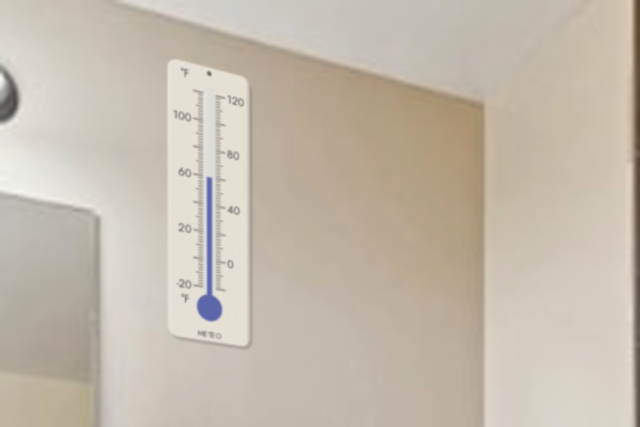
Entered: {"value": 60, "unit": "°F"}
